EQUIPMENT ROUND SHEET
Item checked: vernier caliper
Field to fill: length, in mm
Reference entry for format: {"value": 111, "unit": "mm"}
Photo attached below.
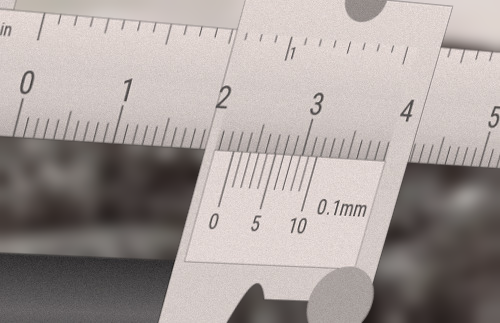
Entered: {"value": 22.6, "unit": "mm"}
